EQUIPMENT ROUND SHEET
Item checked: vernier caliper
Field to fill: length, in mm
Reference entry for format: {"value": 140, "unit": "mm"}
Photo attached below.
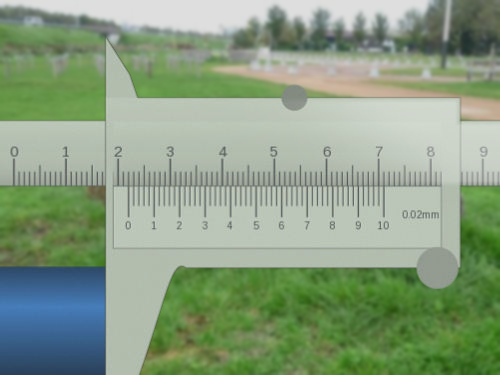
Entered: {"value": 22.0, "unit": "mm"}
